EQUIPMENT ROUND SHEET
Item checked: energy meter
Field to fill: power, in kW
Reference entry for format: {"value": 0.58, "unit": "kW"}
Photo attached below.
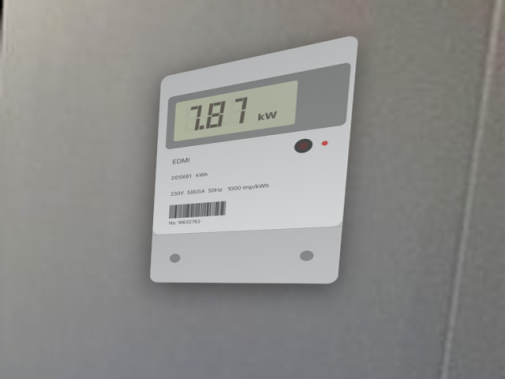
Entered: {"value": 7.87, "unit": "kW"}
